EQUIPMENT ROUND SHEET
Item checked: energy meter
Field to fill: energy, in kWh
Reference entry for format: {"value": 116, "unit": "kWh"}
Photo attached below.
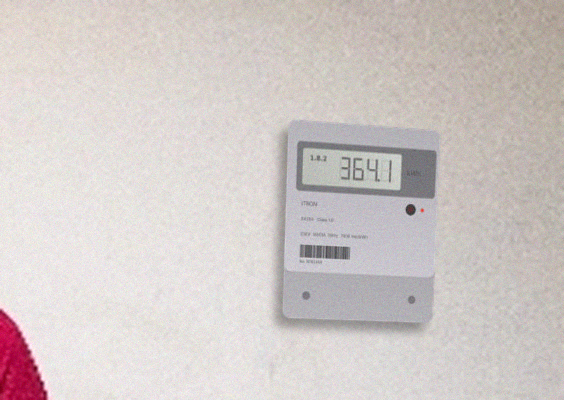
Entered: {"value": 364.1, "unit": "kWh"}
